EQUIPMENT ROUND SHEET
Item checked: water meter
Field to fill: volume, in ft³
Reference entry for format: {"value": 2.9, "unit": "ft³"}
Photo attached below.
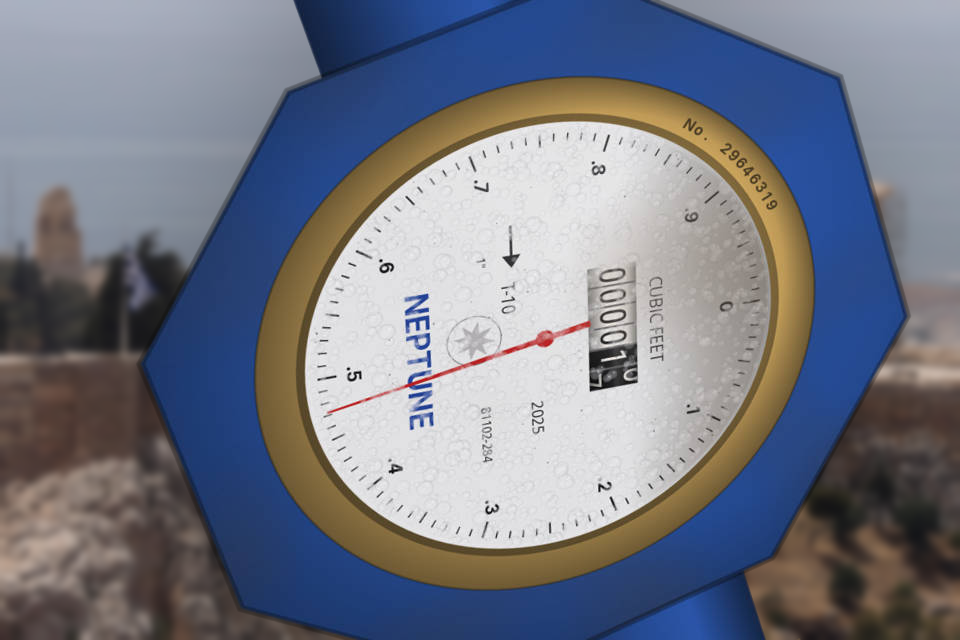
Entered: {"value": 16.47, "unit": "ft³"}
